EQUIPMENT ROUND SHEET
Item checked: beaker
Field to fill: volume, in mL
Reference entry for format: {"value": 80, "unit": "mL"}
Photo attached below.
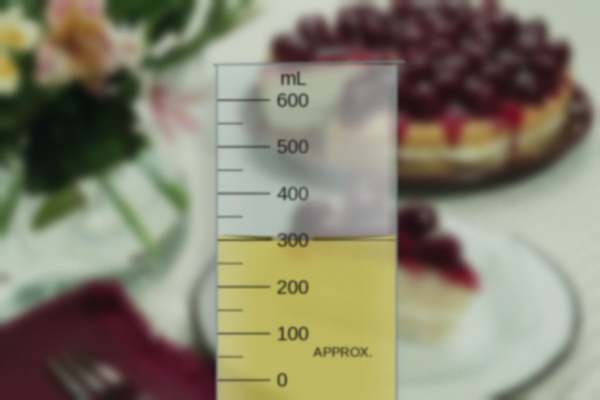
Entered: {"value": 300, "unit": "mL"}
